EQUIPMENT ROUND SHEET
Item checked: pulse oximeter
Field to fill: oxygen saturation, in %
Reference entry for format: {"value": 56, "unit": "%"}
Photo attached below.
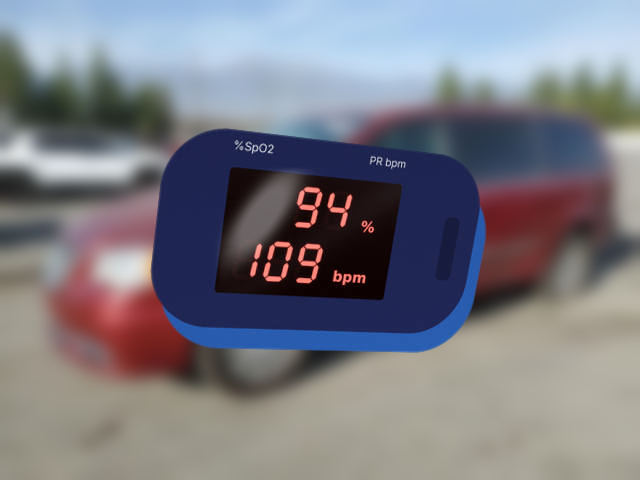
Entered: {"value": 94, "unit": "%"}
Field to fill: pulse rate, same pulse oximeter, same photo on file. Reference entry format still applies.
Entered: {"value": 109, "unit": "bpm"}
